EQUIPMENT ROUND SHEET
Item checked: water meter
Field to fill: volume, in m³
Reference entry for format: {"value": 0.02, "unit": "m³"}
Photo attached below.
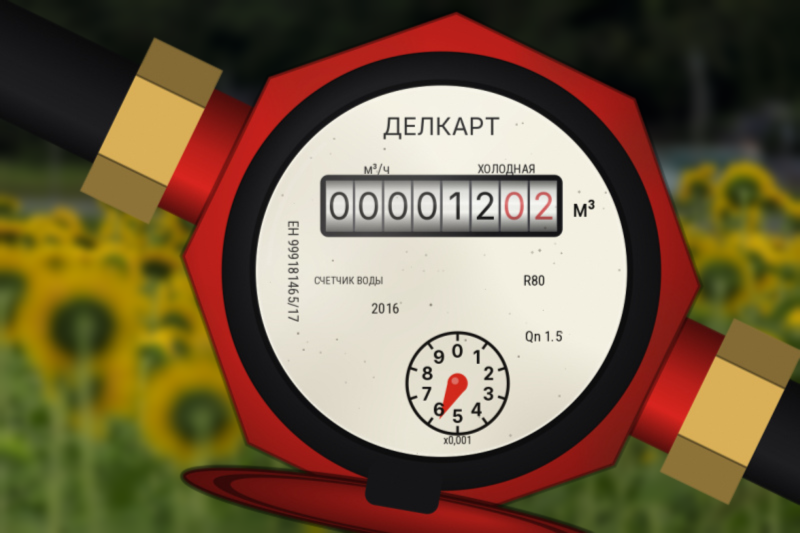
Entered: {"value": 12.025, "unit": "m³"}
